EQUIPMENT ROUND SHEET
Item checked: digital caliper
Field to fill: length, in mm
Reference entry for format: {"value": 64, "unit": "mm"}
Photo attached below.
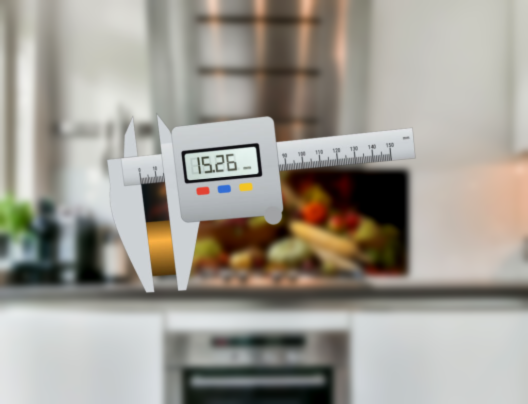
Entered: {"value": 15.26, "unit": "mm"}
